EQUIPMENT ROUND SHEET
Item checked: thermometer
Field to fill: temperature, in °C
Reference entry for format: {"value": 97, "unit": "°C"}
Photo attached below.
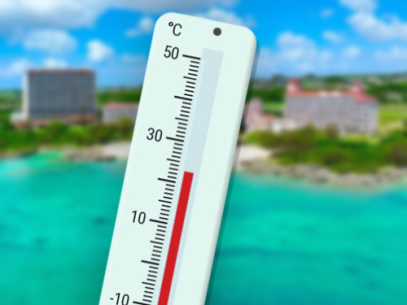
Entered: {"value": 23, "unit": "°C"}
